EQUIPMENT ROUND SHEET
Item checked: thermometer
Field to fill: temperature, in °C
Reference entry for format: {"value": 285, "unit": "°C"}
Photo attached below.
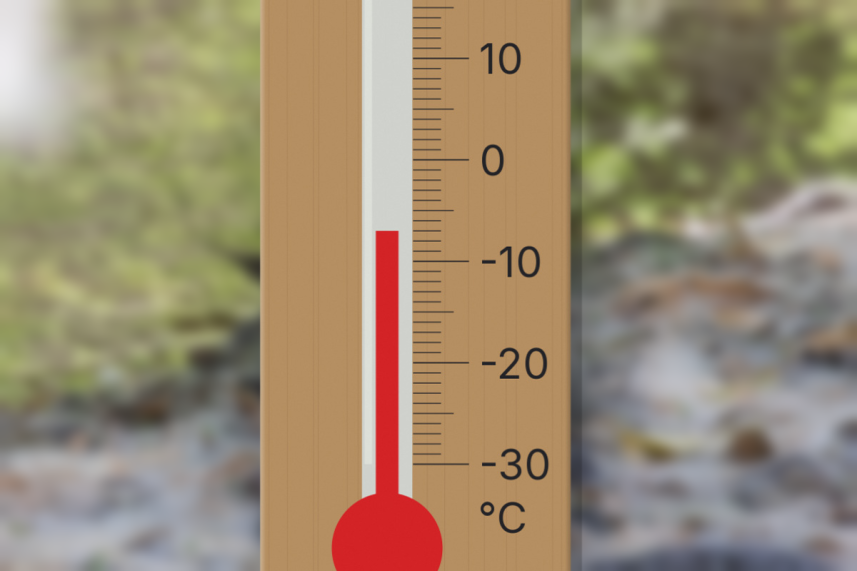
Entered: {"value": -7, "unit": "°C"}
